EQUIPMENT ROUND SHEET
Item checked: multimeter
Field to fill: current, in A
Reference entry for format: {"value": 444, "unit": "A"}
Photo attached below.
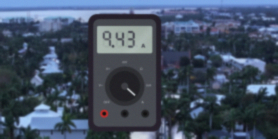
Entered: {"value": 9.43, "unit": "A"}
